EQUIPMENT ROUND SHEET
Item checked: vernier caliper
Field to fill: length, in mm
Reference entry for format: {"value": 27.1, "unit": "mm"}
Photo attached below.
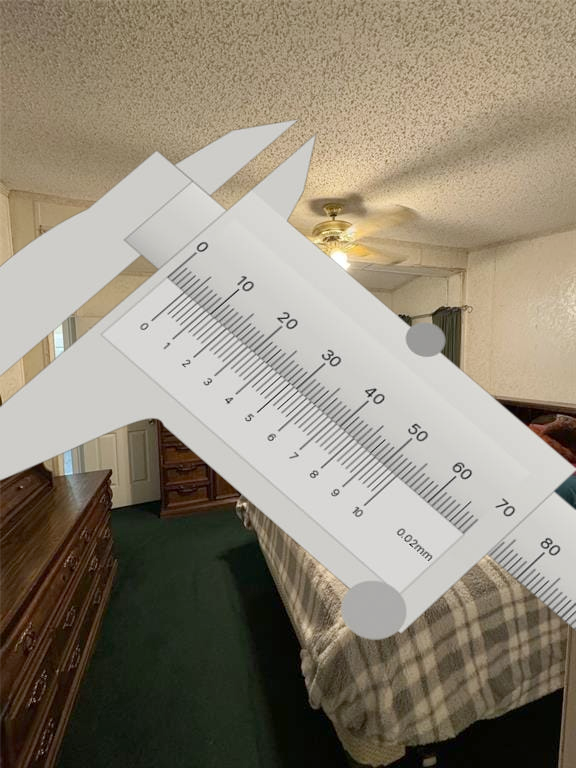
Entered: {"value": 4.0, "unit": "mm"}
